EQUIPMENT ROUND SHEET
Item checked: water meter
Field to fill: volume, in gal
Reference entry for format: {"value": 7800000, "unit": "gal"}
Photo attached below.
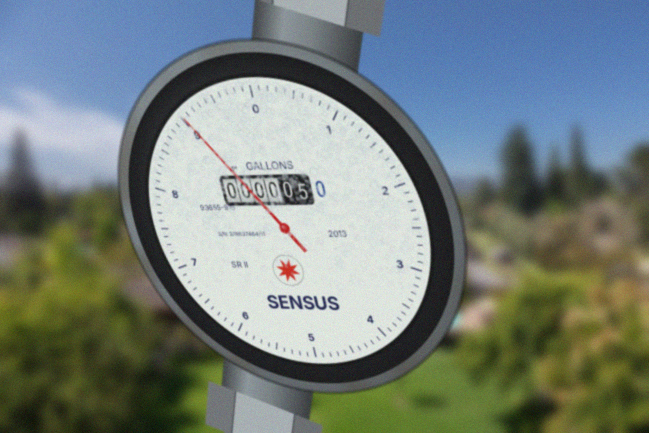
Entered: {"value": 49.0, "unit": "gal"}
